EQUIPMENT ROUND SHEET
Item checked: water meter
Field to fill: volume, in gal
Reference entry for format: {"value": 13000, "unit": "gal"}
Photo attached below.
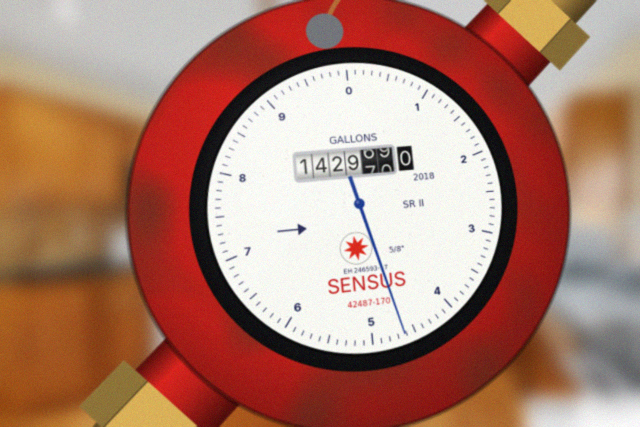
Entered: {"value": 1429694.6, "unit": "gal"}
